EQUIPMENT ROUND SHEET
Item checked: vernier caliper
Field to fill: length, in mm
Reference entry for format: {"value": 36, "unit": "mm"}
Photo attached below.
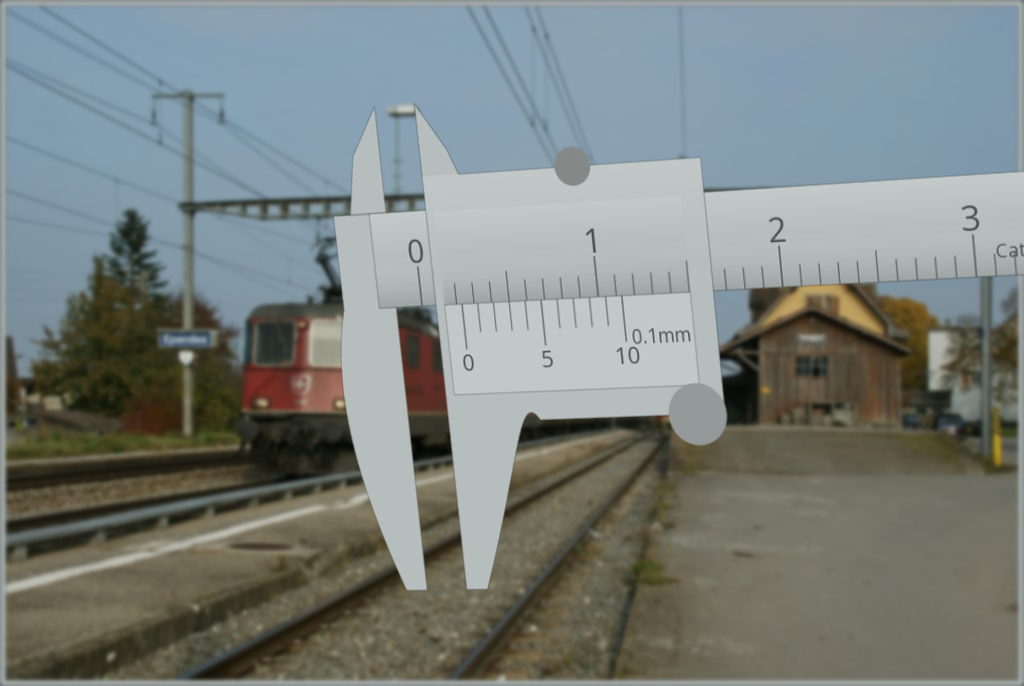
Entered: {"value": 2.3, "unit": "mm"}
